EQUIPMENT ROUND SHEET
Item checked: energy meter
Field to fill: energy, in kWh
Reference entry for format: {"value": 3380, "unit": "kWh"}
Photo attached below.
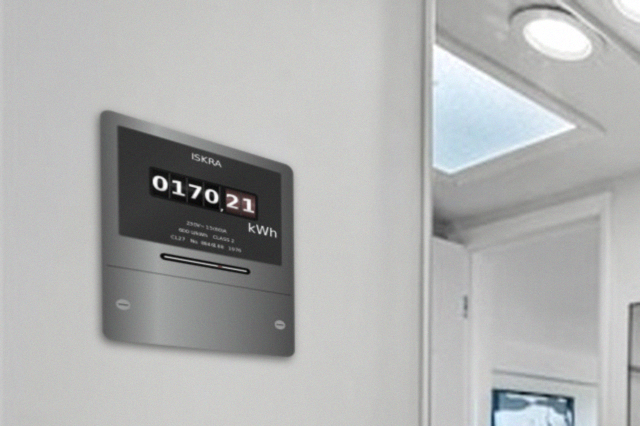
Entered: {"value": 170.21, "unit": "kWh"}
